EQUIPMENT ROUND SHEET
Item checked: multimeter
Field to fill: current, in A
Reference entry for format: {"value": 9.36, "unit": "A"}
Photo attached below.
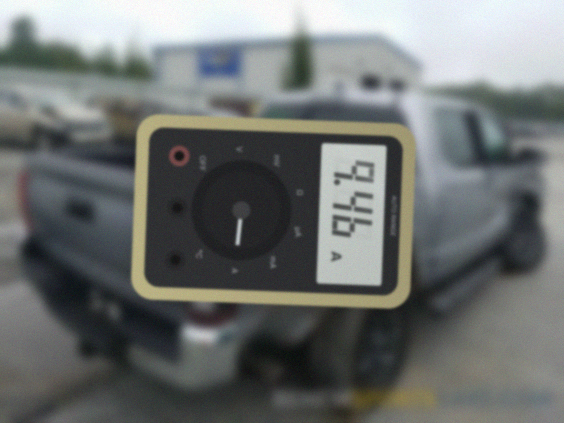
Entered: {"value": 9.46, "unit": "A"}
